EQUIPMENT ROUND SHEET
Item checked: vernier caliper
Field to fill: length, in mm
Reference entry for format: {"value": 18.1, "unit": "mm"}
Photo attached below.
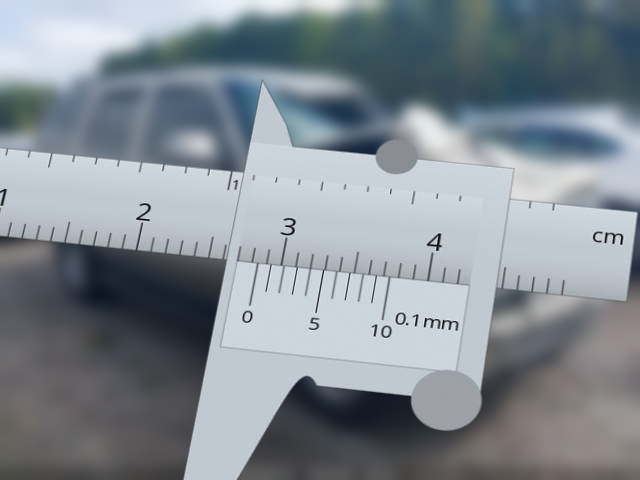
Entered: {"value": 28.4, "unit": "mm"}
